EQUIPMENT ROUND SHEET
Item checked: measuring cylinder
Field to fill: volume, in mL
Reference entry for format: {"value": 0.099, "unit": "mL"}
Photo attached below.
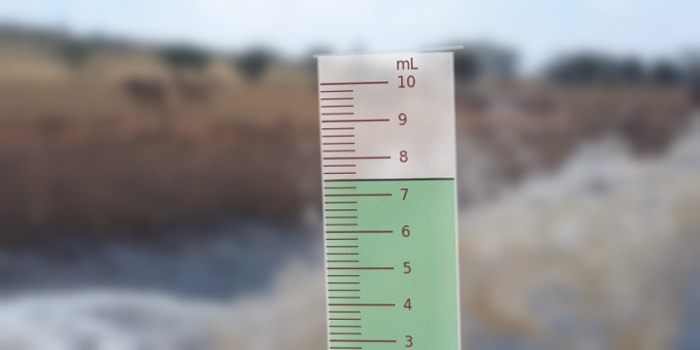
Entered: {"value": 7.4, "unit": "mL"}
